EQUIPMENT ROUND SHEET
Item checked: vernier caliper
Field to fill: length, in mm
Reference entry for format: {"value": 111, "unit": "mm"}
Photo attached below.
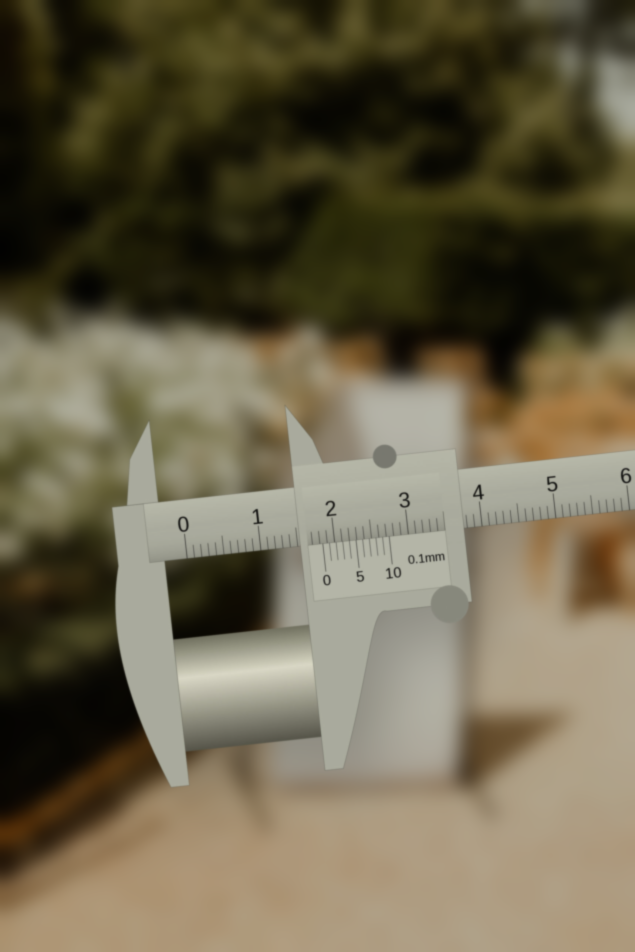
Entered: {"value": 18.4, "unit": "mm"}
